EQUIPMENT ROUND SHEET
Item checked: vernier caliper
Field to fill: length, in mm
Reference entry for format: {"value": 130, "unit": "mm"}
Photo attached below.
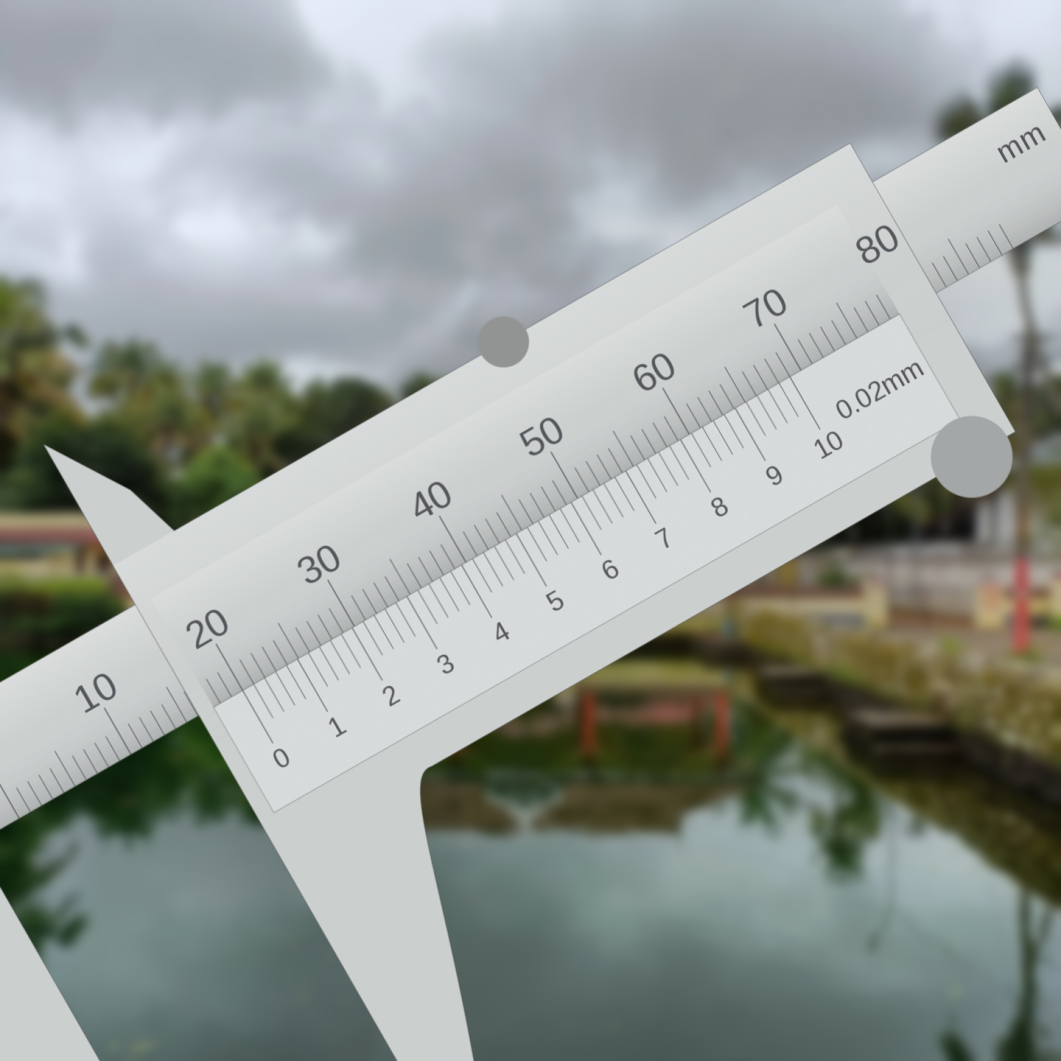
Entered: {"value": 20.0, "unit": "mm"}
